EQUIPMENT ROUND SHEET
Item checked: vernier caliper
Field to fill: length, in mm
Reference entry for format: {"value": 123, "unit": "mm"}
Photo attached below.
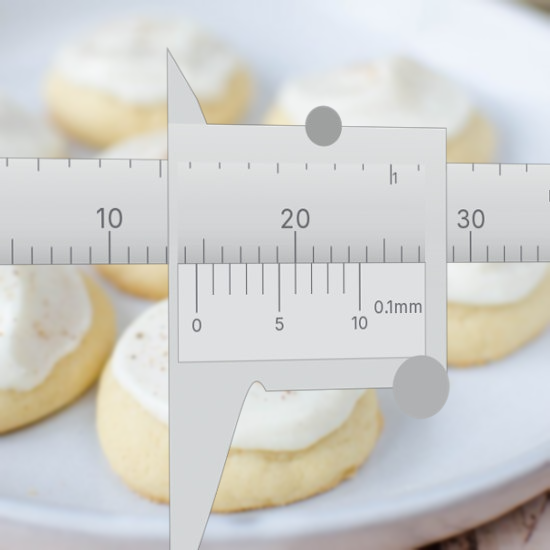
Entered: {"value": 14.6, "unit": "mm"}
